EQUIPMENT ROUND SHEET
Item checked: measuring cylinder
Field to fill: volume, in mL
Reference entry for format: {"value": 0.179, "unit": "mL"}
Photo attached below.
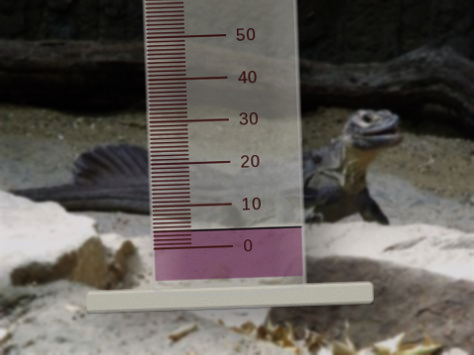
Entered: {"value": 4, "unit": "mL"}
